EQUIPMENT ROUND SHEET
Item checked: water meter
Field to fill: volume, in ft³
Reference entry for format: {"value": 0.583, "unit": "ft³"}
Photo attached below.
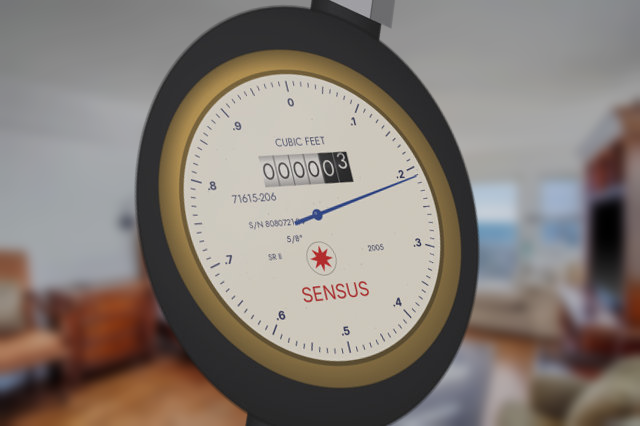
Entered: {"value": 3.21, "unit": "ft³"}
